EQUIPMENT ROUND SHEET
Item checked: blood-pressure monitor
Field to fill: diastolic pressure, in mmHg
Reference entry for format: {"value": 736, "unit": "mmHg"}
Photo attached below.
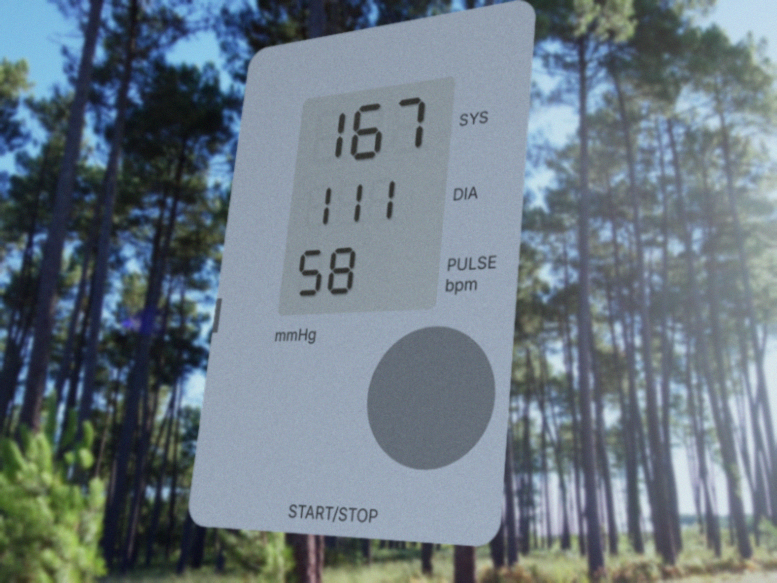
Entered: {"value": 111, "unit": "mmHg"}
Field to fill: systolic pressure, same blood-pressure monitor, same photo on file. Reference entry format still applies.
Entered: {"value": 167, "unit": "mmHg"}
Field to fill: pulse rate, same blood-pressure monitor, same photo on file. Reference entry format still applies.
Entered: {"value": 58, "unit": "bpm"}
